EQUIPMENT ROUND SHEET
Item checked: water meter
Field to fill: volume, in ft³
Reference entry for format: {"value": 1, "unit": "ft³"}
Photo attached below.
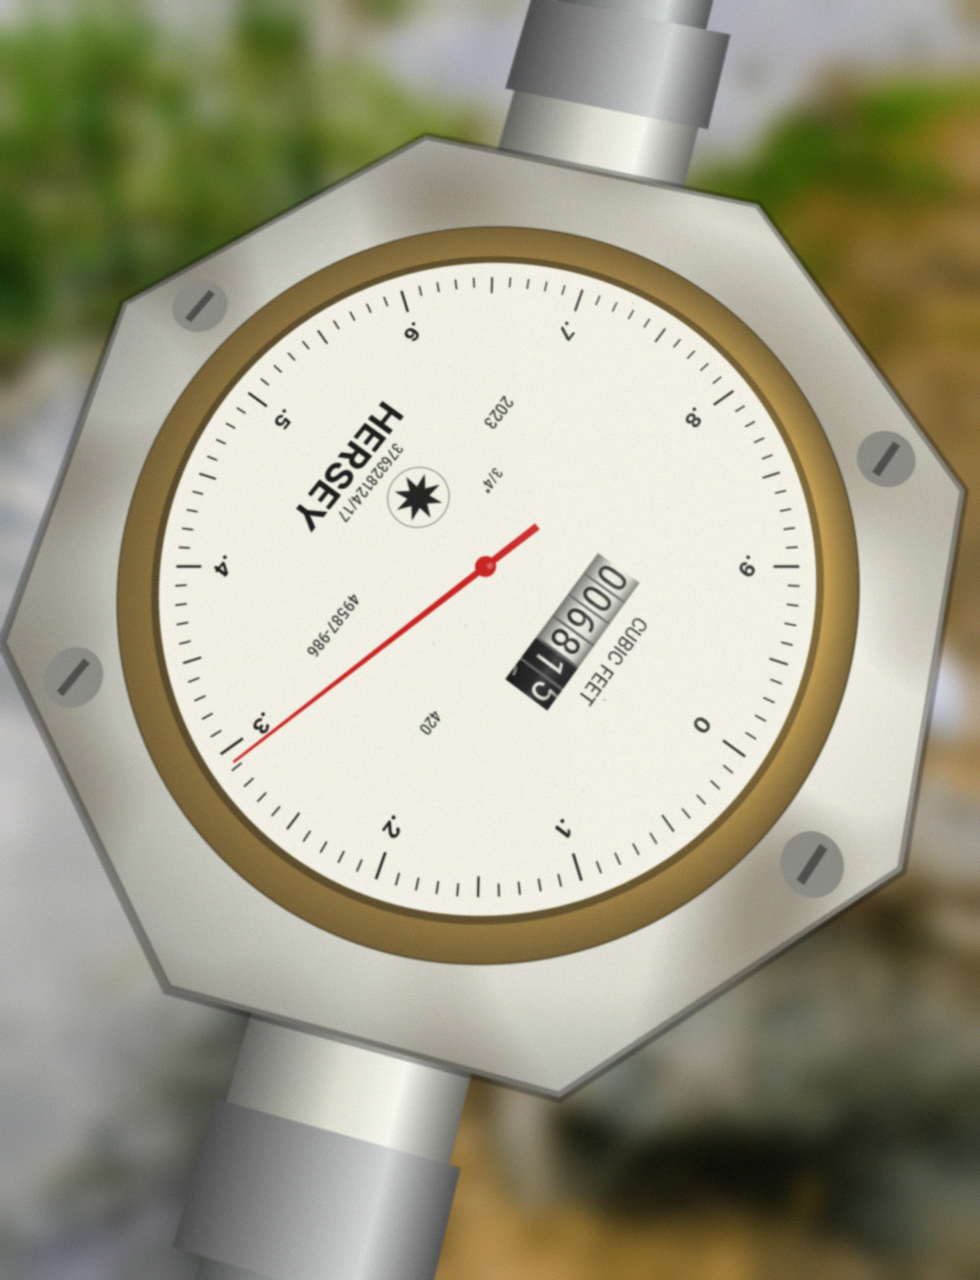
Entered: {"value": 6815.29, "unit": "ft³"}
